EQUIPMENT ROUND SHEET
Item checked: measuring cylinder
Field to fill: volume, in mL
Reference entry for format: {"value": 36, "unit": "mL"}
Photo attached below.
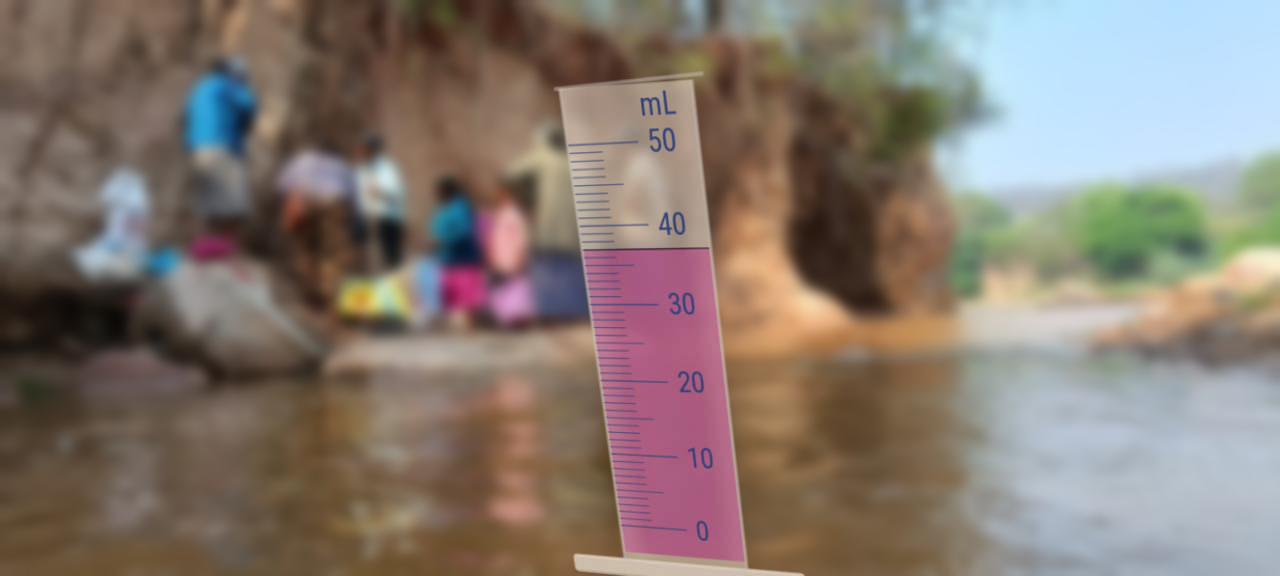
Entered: {"value": 37, "unit": "mL"}
